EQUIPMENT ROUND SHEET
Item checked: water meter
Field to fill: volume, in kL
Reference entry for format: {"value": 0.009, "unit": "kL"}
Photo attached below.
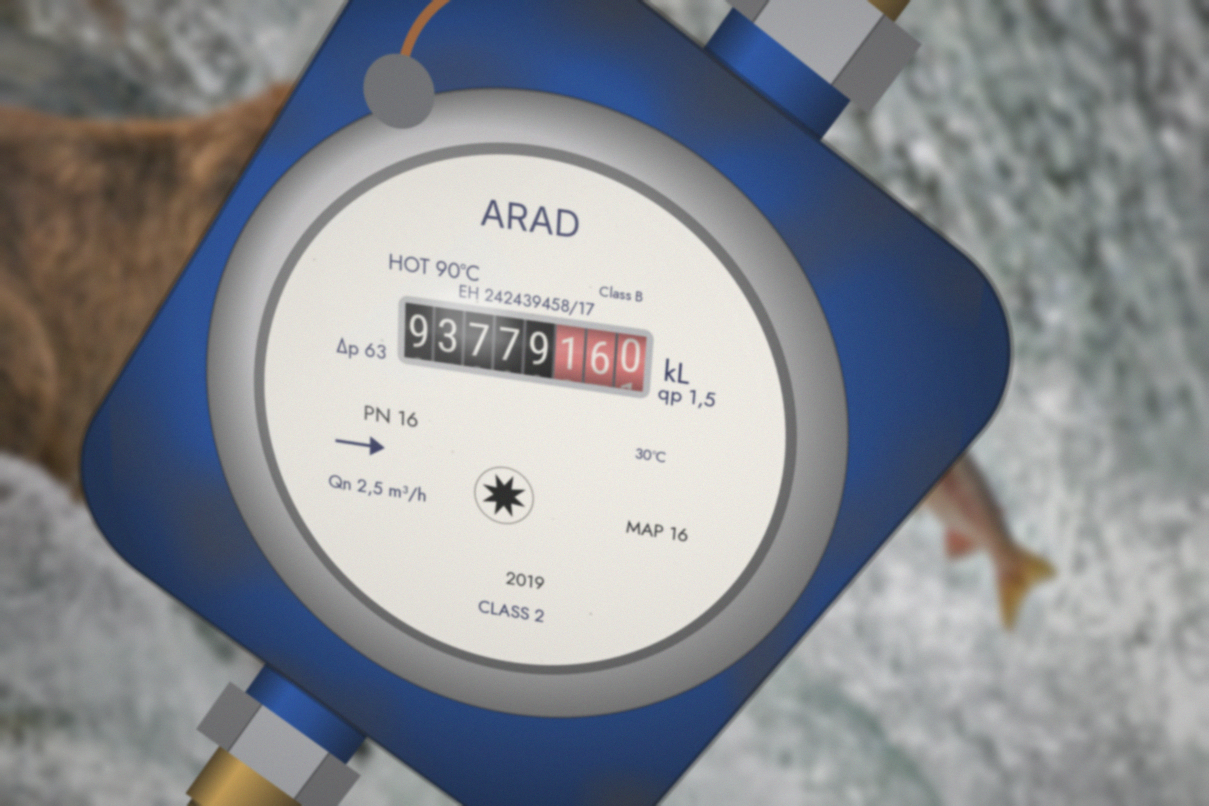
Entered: {"value": 93779.160, "unit": "kL"}
